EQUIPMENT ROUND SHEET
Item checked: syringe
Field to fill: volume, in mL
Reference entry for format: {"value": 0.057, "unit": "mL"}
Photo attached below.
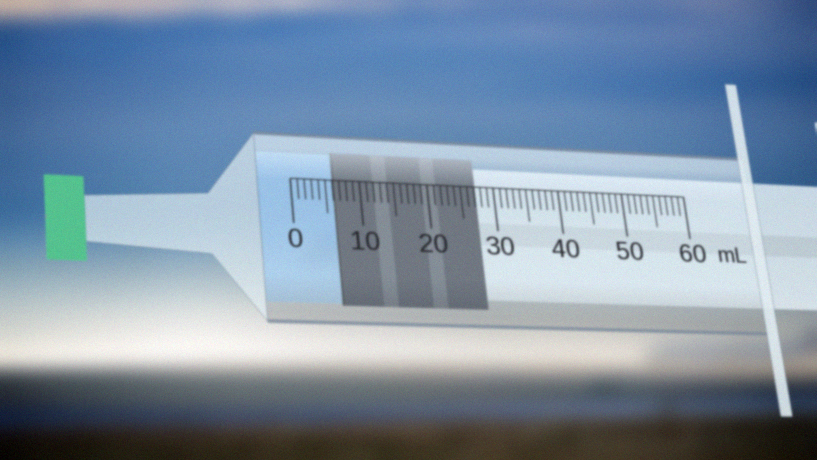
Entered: {"value": 6, "unit": "mL"}
